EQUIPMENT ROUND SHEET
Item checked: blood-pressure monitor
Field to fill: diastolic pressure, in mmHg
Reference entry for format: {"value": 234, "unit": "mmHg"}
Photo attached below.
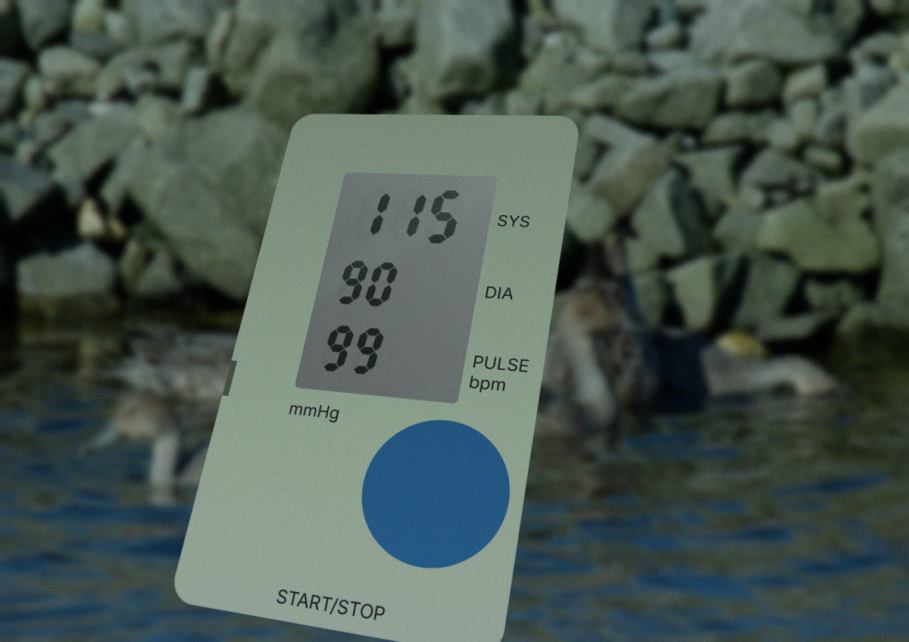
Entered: {"value": 90, "unit": "mmHg"}
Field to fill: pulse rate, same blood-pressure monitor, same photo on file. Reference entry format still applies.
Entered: {"value": 99, "unit": "bpm"}
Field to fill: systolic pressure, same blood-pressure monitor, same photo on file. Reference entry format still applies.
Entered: {"value": 115, "unit": "mmHg"}
